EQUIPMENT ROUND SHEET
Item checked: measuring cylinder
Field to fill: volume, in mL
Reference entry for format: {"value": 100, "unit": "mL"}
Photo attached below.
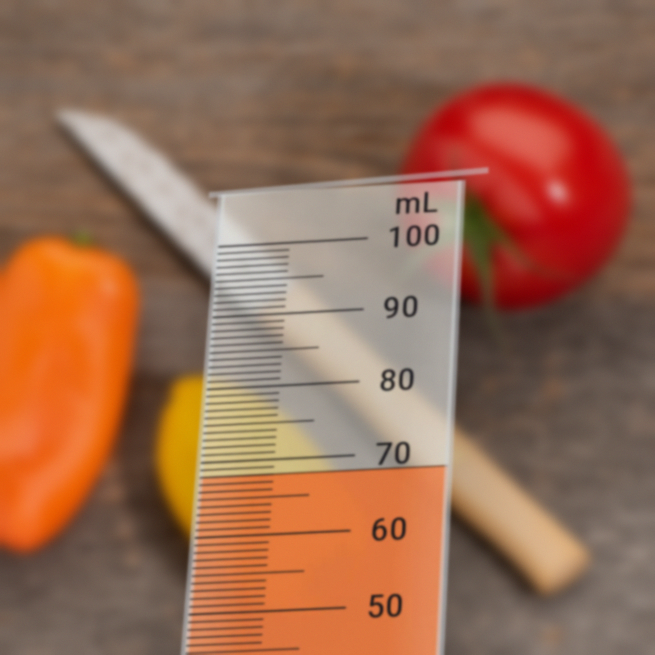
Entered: {"value": 68, "unit": "mL"}
